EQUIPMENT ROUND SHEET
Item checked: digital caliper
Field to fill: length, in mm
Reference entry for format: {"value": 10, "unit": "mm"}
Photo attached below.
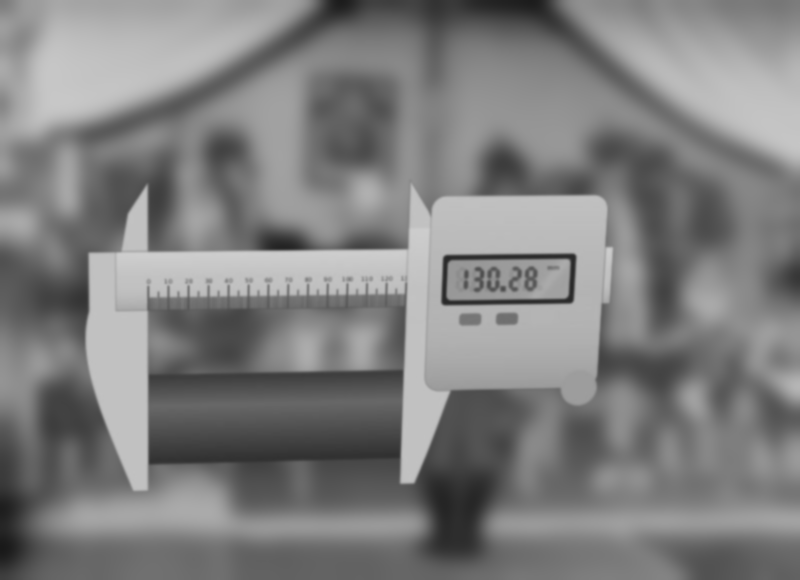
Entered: {"value": 130.28, "unit": "mm"}
